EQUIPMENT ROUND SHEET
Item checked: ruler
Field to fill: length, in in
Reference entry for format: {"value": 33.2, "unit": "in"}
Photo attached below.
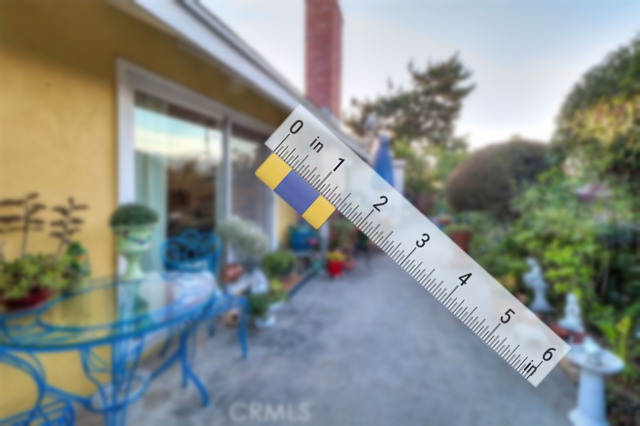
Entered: {"value": 1.5, "unit": "in"}
